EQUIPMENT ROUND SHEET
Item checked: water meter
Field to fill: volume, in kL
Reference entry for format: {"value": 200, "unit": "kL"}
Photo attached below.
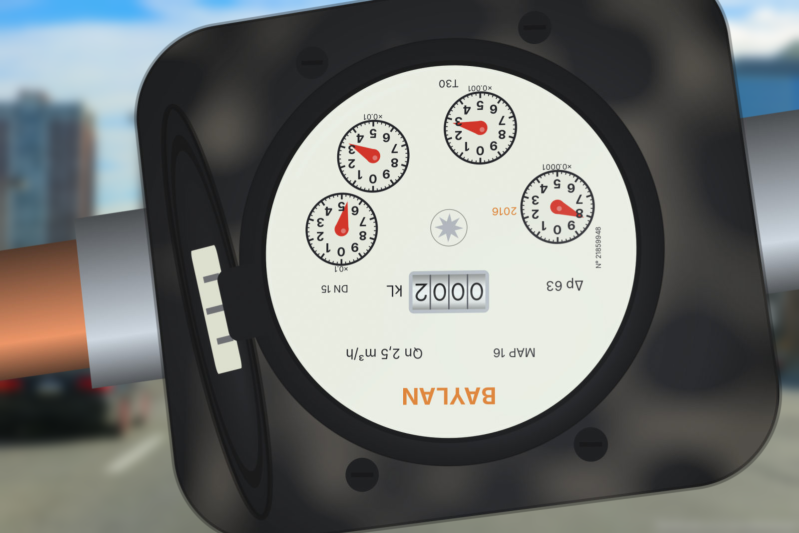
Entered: {"value": 2.5328, "unit": "kL"}
